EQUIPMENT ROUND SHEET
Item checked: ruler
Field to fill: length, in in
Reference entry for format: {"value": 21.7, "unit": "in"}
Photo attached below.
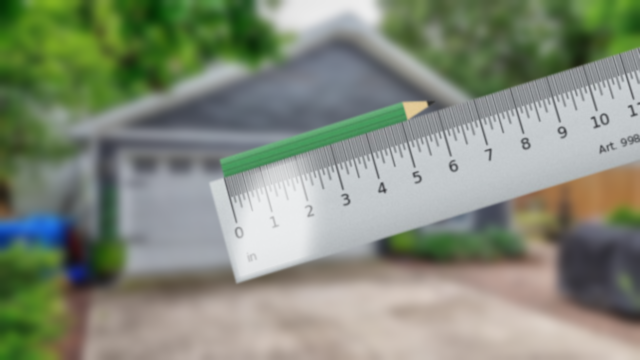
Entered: {"value": 6, "unit": "in"}
